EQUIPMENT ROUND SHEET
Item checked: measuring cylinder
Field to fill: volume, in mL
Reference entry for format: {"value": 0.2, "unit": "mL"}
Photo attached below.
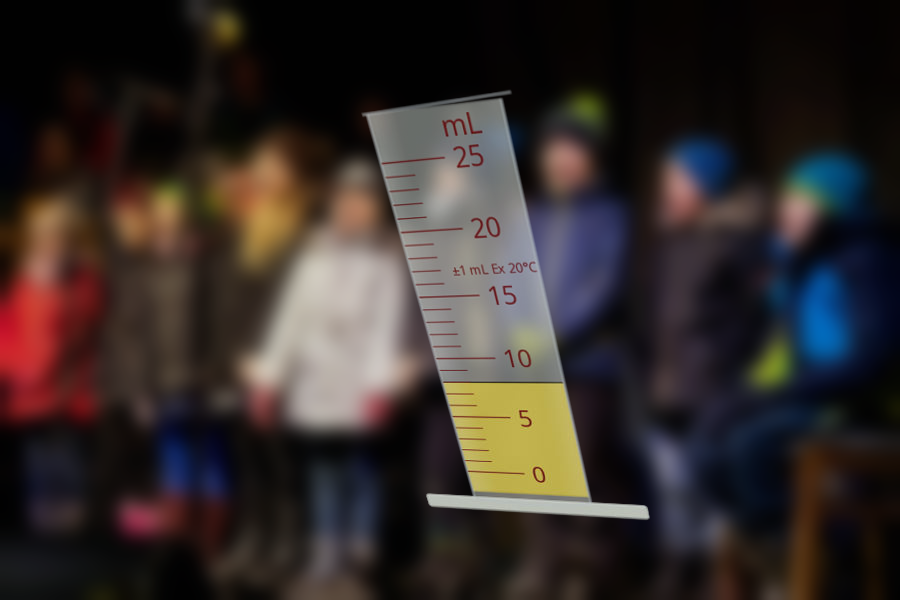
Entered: {"value": 8, "unit": "mL"}
